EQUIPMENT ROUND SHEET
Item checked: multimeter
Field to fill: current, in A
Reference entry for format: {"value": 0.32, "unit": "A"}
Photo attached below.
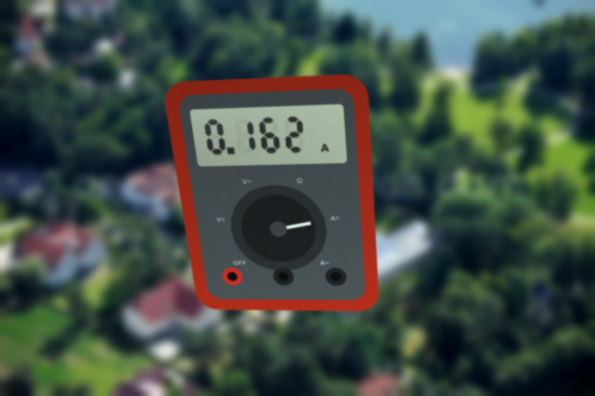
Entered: {"value": 0.162, "unit": "A"}
